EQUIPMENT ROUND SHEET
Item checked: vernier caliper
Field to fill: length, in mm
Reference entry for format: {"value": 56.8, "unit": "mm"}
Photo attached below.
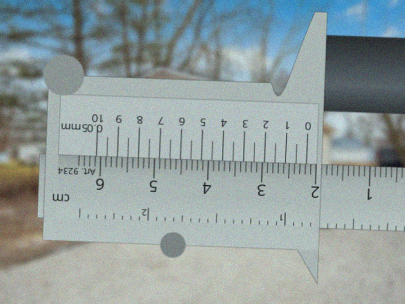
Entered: {"value": 21.8, "unit": "mm"}
